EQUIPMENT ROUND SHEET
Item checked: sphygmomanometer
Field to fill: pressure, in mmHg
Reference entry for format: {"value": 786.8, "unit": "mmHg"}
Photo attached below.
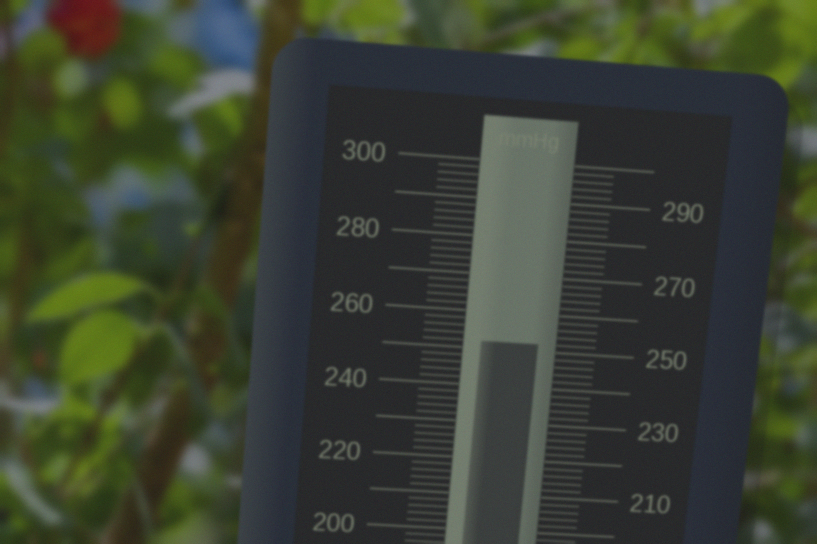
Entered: {"value": 252, "unit": "mmHg"}
